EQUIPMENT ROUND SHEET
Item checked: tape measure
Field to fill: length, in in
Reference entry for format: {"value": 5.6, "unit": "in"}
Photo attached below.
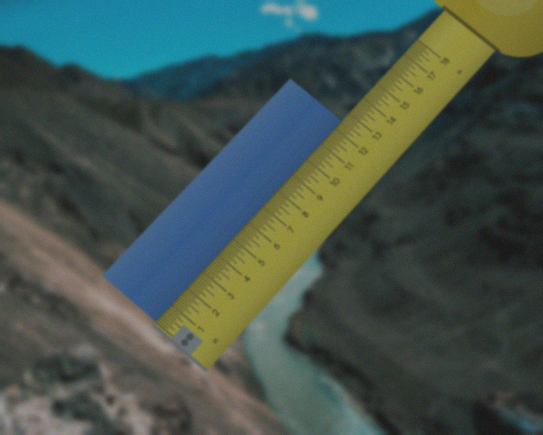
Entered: {"value": 12.5, "unit": "in"}
